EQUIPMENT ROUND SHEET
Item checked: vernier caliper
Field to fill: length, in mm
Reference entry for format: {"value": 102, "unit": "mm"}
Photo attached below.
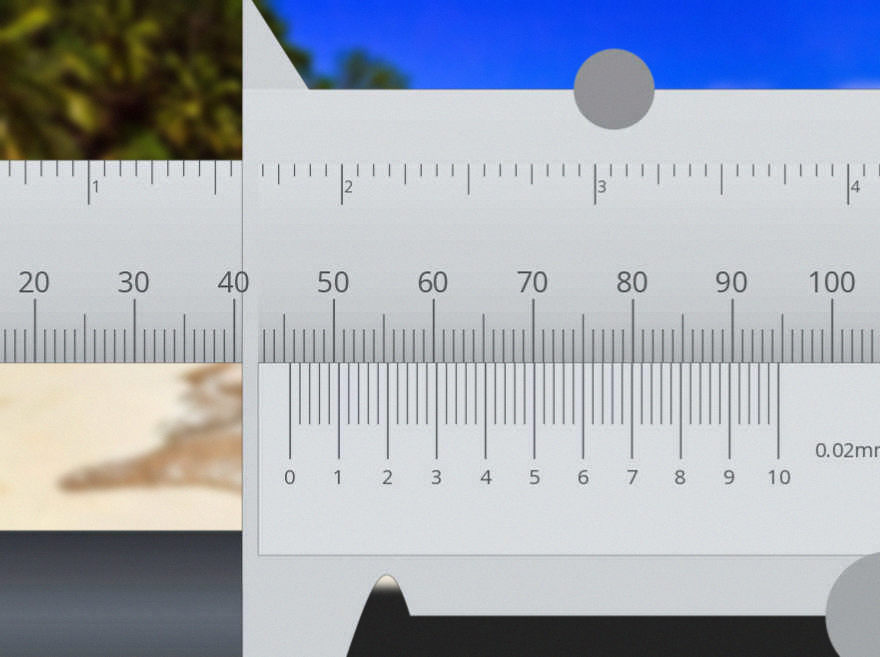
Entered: {"value": 45.6, "unit": "mm"}
